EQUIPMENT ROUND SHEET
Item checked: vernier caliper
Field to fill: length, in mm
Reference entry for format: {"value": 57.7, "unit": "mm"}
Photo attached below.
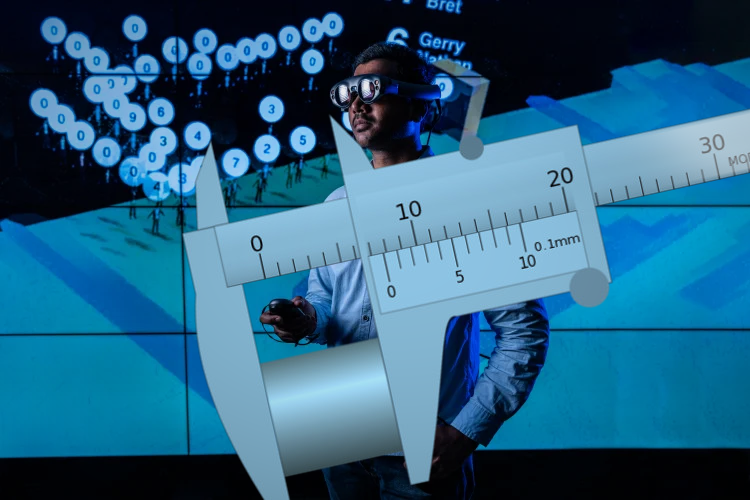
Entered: {"value": 7.8, "unit": "mm"}
